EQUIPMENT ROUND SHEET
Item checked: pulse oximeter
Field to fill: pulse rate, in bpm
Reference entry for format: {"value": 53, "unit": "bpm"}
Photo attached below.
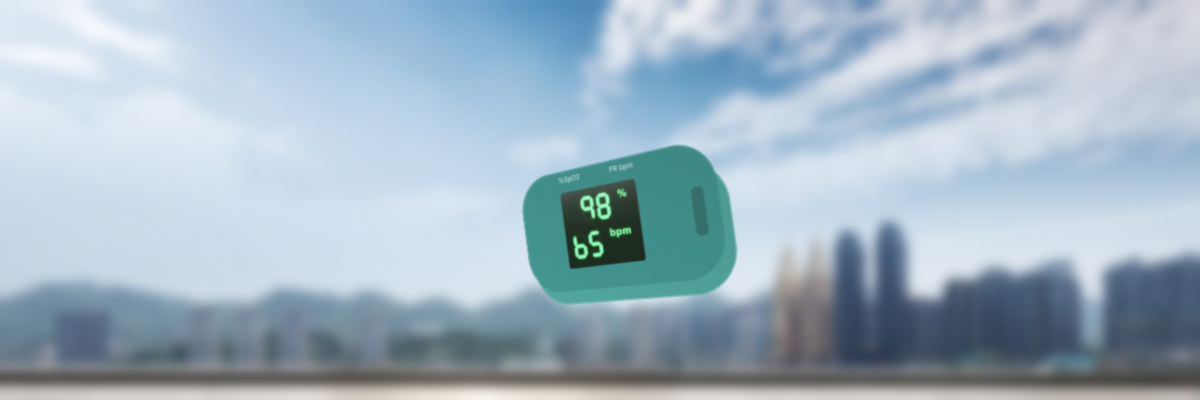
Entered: {"value": 65, "unit": "bpm"}
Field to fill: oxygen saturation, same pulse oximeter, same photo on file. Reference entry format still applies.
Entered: {"value": 98, "unit": "%"}
